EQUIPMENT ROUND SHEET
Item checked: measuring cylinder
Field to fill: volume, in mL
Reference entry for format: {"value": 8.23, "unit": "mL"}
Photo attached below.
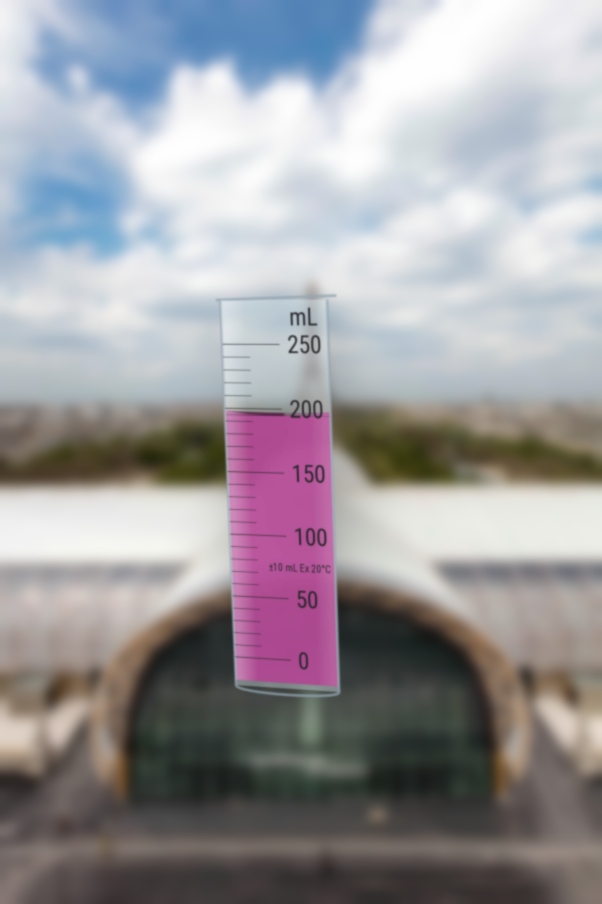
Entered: {"value": 195, "unit": "mL"}
